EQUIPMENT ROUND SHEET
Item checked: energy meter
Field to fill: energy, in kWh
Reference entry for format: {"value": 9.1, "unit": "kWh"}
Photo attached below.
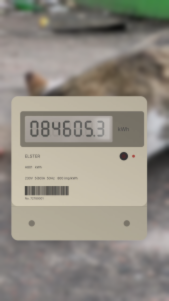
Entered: {"value": 84605.3, "unit": "kWh"}
